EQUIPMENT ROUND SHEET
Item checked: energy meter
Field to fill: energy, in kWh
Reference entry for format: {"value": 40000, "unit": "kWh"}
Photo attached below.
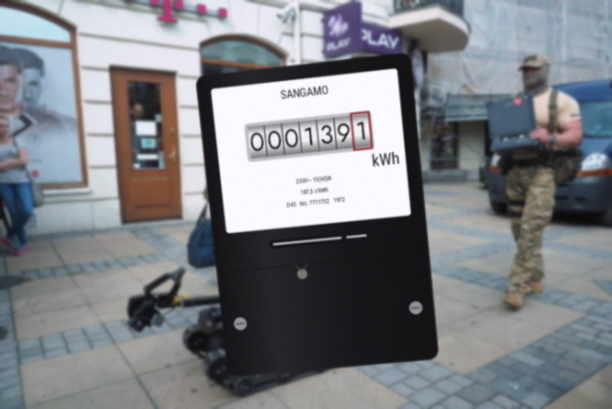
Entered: {"value": 139.1, "unit": "kWh"}
